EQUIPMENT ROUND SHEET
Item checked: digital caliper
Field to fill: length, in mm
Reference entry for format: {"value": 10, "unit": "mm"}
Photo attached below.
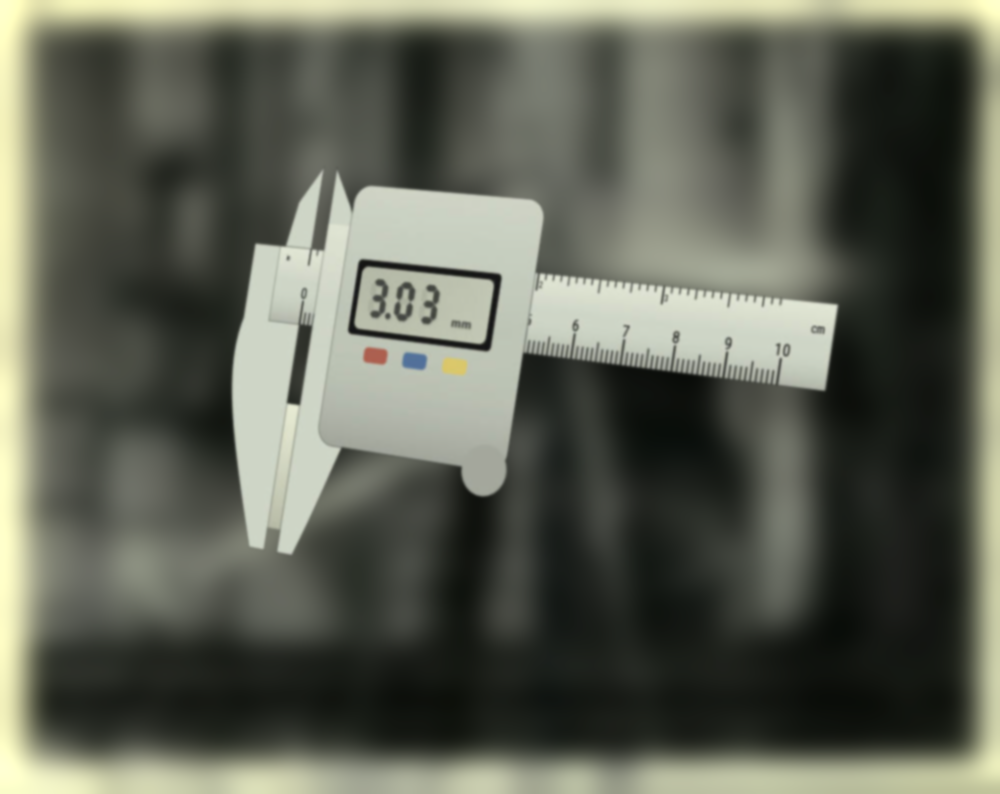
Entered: {"value": 3.03, "unit": "mm"}
